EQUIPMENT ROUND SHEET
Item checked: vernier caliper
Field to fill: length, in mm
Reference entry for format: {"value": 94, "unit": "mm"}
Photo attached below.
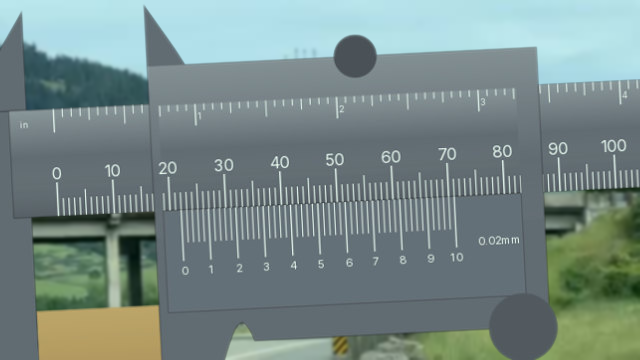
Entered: {"value": 22.0, "unit": "mm"}
